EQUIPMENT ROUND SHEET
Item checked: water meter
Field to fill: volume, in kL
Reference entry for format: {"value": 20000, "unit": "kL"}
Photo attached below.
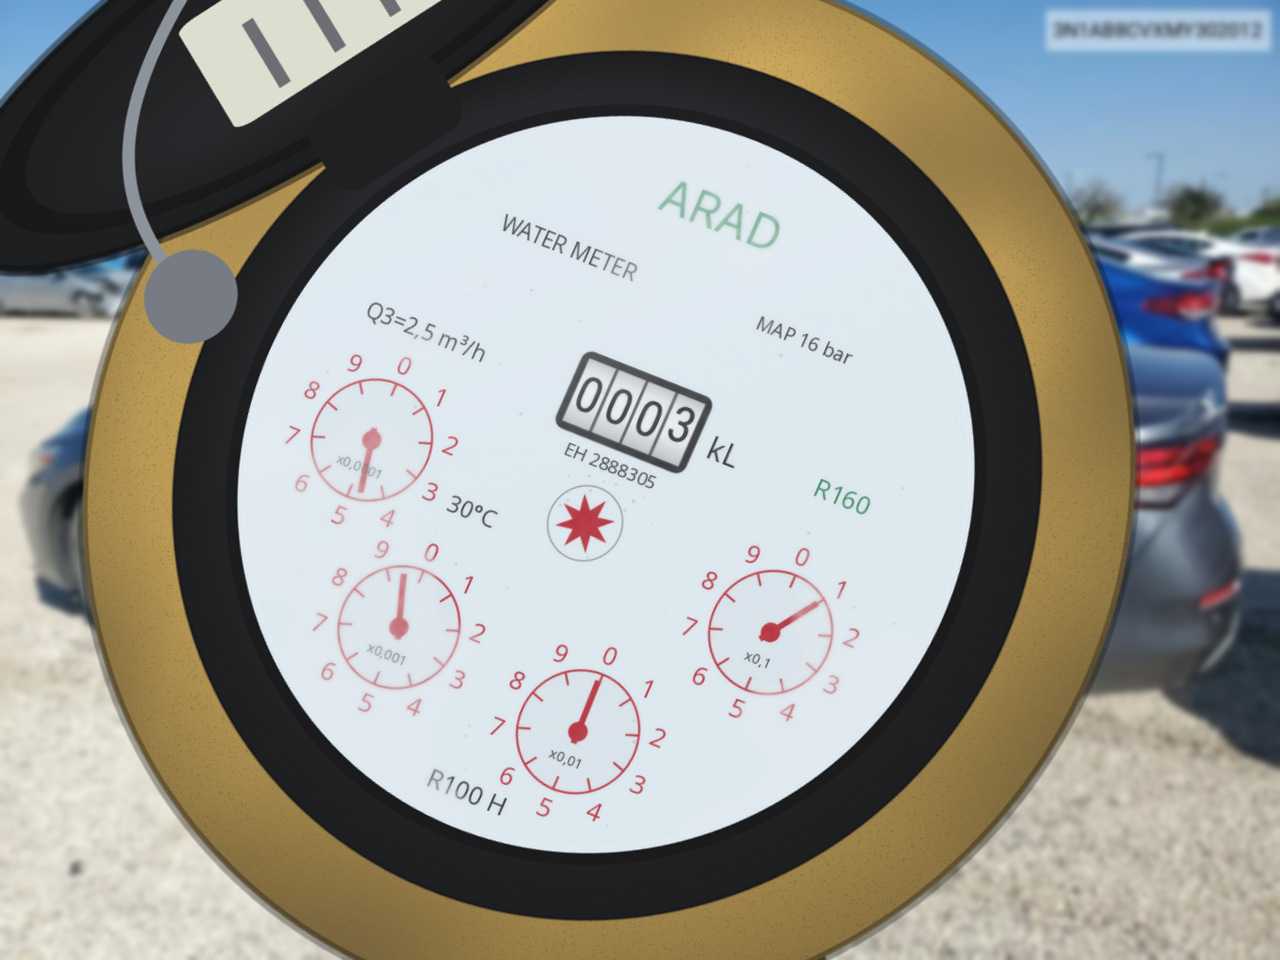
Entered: {"value": 3.0994, "unit": "kL"}
